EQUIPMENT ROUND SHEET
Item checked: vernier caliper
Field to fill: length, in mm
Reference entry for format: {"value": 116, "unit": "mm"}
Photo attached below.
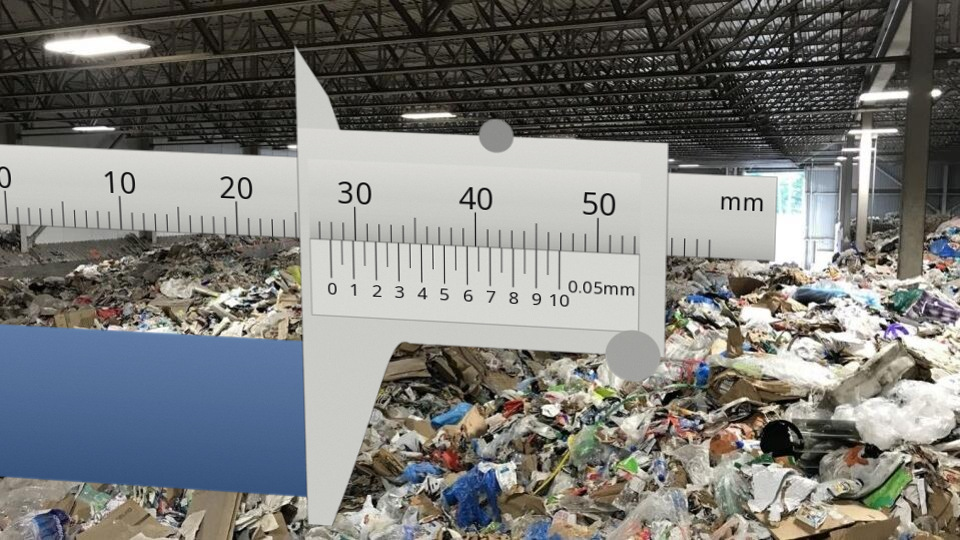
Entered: {"value": 27.9, "unit": "mm"}
